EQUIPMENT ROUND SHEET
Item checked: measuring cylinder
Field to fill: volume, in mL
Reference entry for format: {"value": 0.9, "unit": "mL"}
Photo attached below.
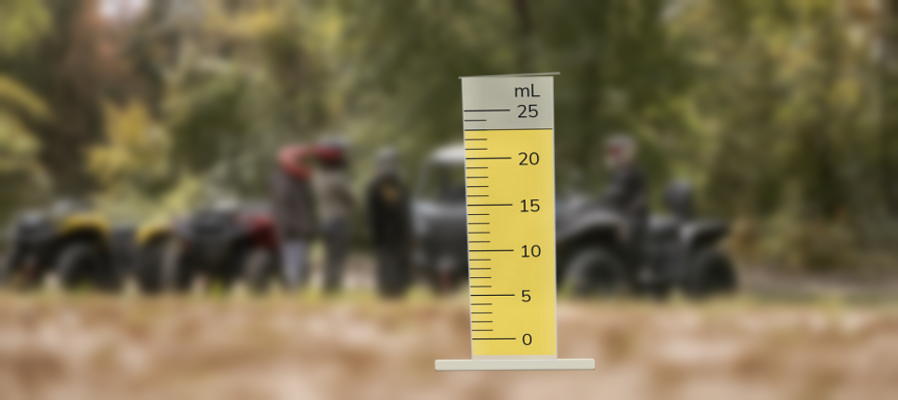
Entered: {"value": 23, "unit": "mL"}
